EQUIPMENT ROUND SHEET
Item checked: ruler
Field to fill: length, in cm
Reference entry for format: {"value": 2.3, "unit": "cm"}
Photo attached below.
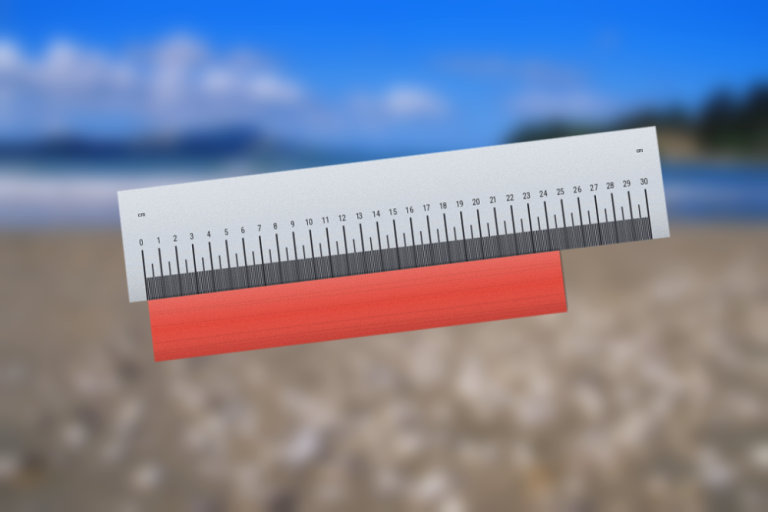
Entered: {"value": 24.5, "unit": "cm"}
